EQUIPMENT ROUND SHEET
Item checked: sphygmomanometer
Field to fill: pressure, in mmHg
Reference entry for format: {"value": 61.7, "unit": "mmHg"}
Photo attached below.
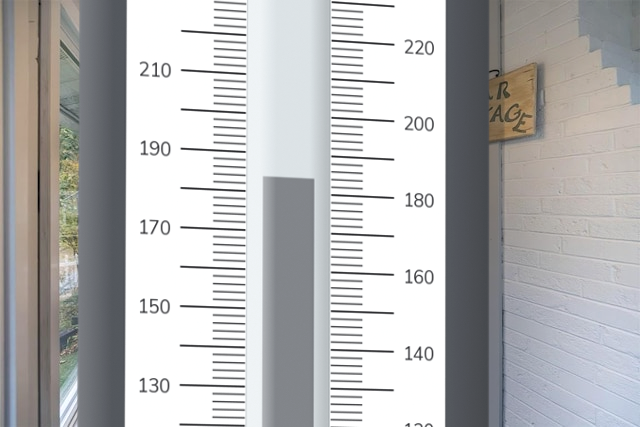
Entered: {"value": 184, "unit": "mmHg"}
